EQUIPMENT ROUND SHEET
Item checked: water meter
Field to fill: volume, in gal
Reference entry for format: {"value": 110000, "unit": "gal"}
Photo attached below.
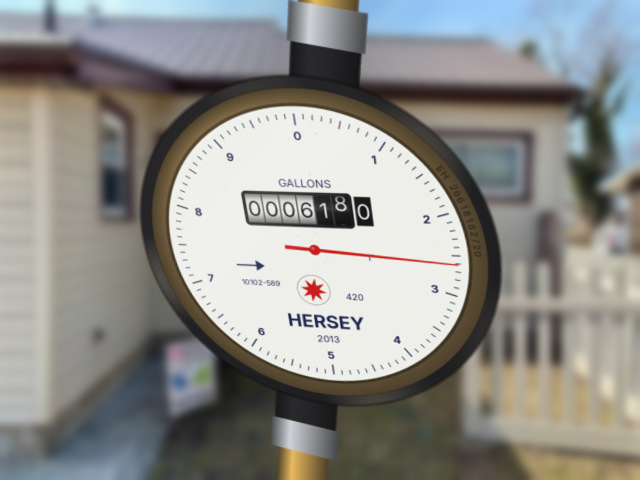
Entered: {"value": 6182.6, "unit": "gal"}
